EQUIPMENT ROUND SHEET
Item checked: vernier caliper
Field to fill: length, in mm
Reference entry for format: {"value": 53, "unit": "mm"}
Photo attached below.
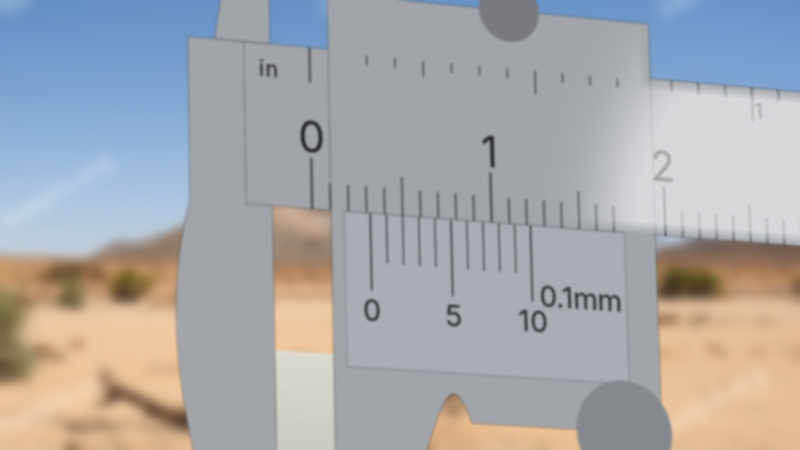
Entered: {"value": 3.2, "unit": "mm"}
